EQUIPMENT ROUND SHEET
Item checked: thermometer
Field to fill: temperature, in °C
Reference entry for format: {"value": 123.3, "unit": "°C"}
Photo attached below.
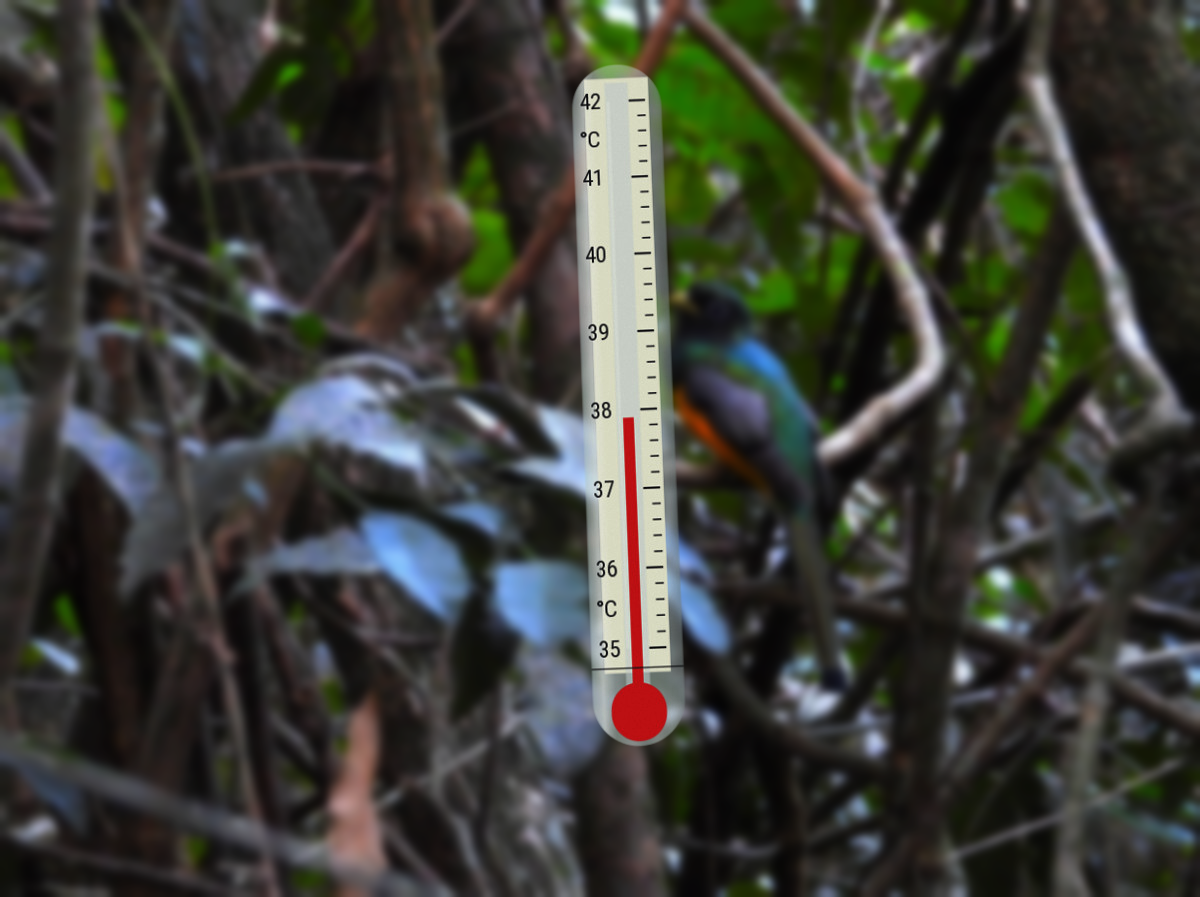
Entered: {"value": 37.9, "unit": "°C"}
